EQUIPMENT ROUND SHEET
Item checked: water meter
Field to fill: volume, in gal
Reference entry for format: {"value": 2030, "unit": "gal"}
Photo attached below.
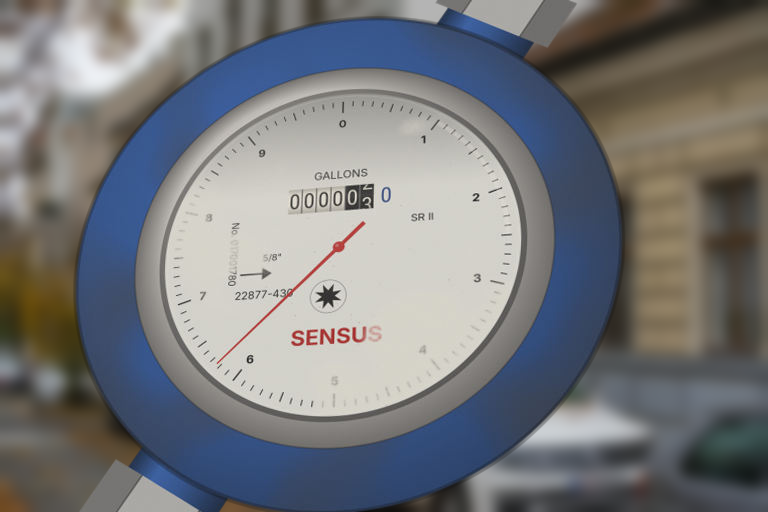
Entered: {"value": 26.2, "unit": "gal"}
